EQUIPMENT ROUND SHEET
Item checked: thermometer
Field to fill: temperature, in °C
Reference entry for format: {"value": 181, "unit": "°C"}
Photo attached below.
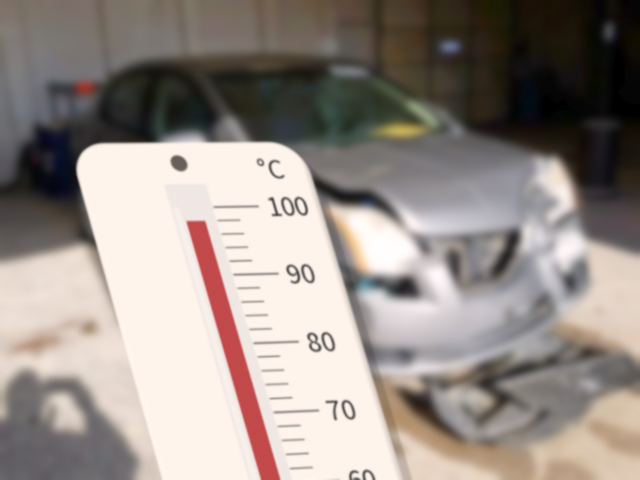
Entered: {"value": 98, "unit": "°C"}
